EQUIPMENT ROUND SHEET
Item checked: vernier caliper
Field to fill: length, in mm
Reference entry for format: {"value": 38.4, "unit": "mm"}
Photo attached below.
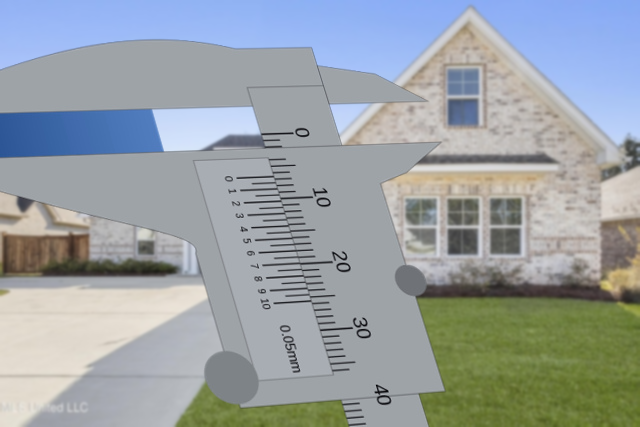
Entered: {"value": 6.6, "unit": "mm"}
